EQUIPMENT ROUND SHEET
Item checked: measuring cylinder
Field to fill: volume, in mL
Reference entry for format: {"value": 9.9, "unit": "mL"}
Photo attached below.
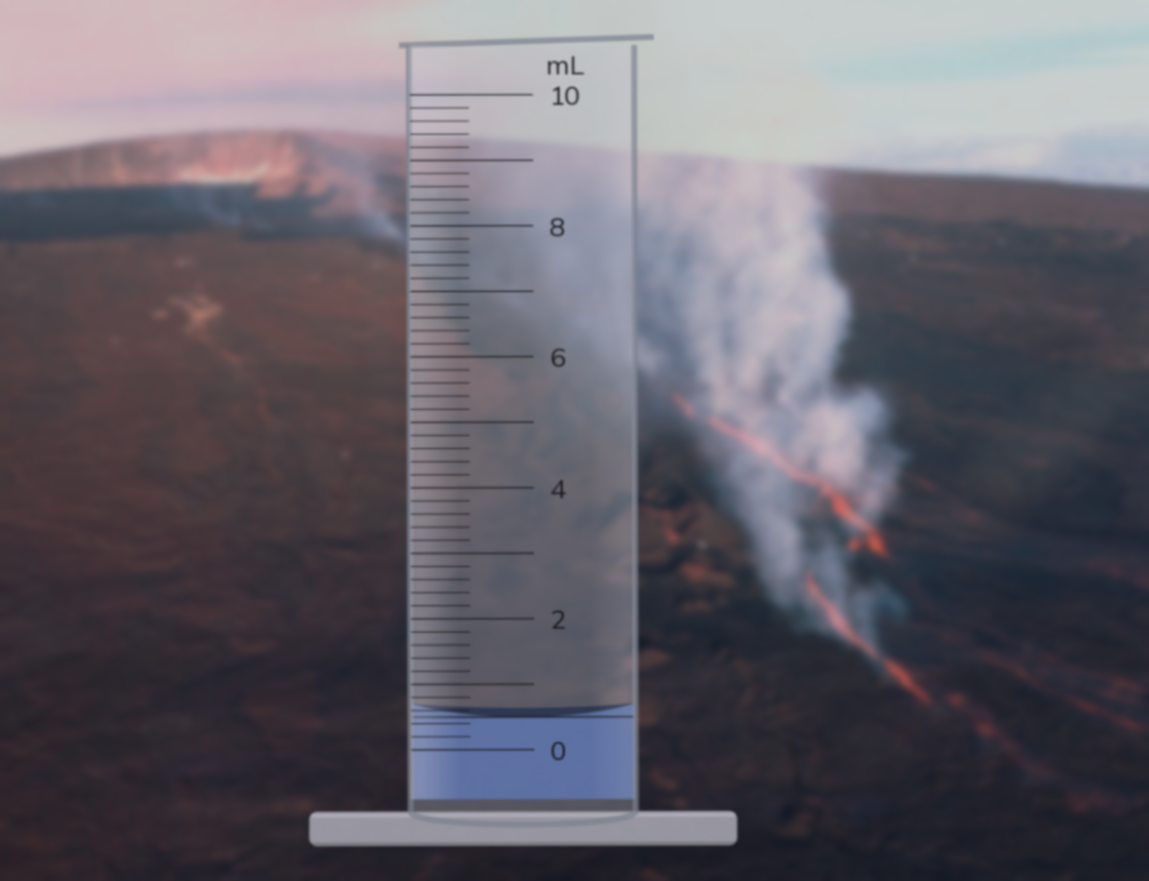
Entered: {"value": 0.5, "unit": "mL"}
